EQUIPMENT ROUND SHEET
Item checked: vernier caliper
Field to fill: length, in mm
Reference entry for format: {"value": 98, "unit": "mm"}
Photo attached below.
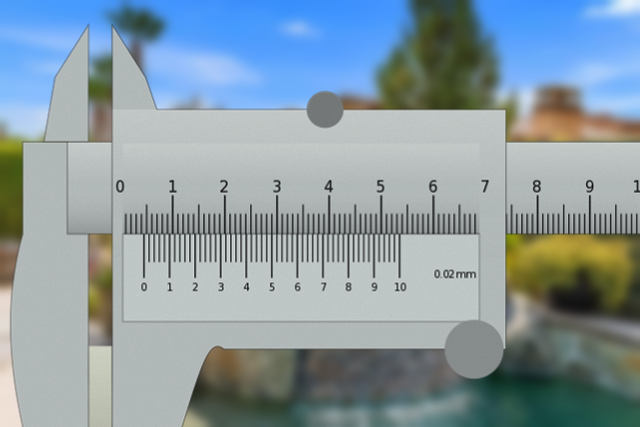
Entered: {"value": 4.5, "unit": "mm"}
